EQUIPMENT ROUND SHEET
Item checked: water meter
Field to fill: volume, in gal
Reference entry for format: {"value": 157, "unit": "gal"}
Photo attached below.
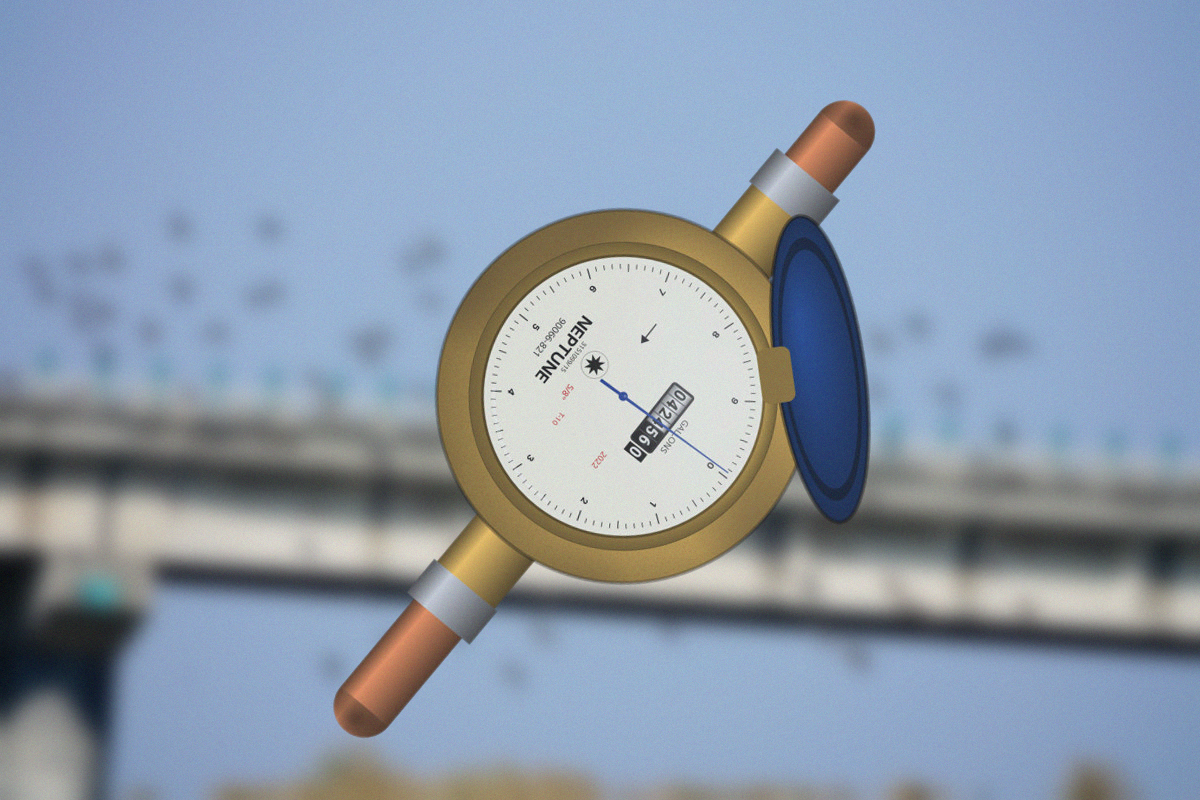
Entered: {"value": 424559.9, "unit": "gal"}
